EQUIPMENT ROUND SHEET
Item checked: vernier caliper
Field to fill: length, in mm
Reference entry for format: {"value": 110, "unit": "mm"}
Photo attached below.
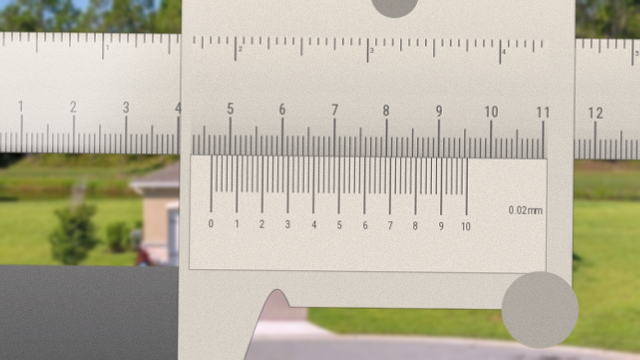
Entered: {"value": 46.5, "unit": "mm"}
